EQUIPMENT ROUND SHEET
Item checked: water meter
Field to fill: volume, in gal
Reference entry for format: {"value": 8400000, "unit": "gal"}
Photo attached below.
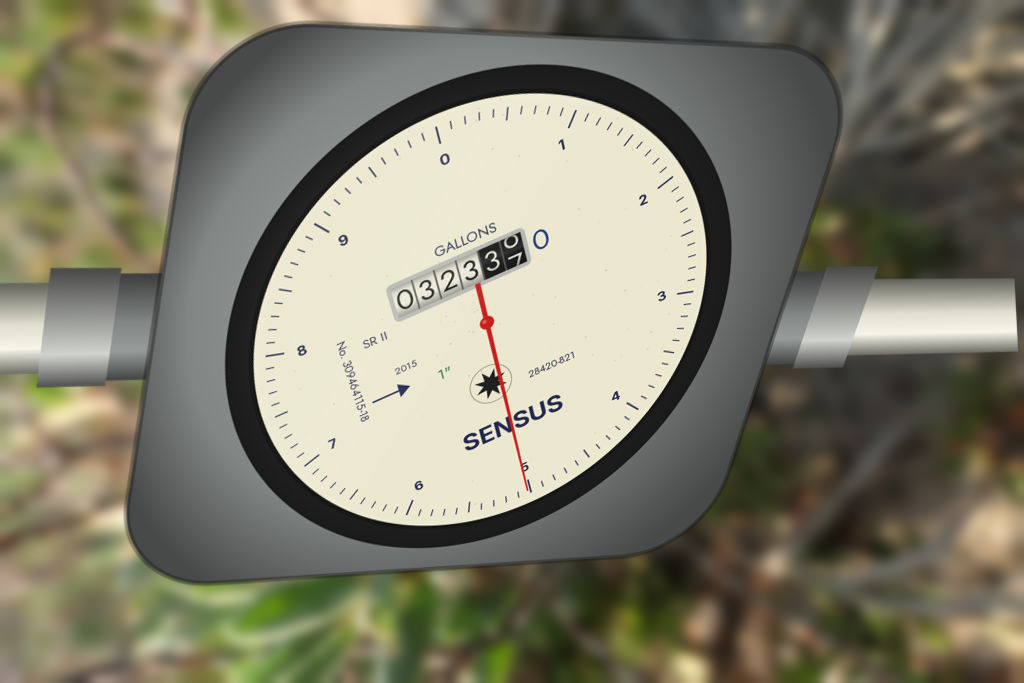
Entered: {"value": 323365.0, "unit": "gal"}
